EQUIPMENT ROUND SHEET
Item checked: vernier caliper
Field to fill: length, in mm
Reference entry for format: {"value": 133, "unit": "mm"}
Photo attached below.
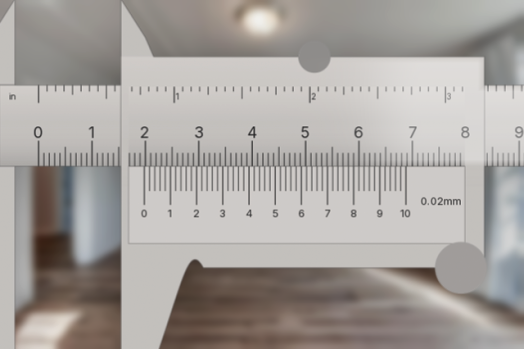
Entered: {"value": 19.8, "unit": "mm"}
